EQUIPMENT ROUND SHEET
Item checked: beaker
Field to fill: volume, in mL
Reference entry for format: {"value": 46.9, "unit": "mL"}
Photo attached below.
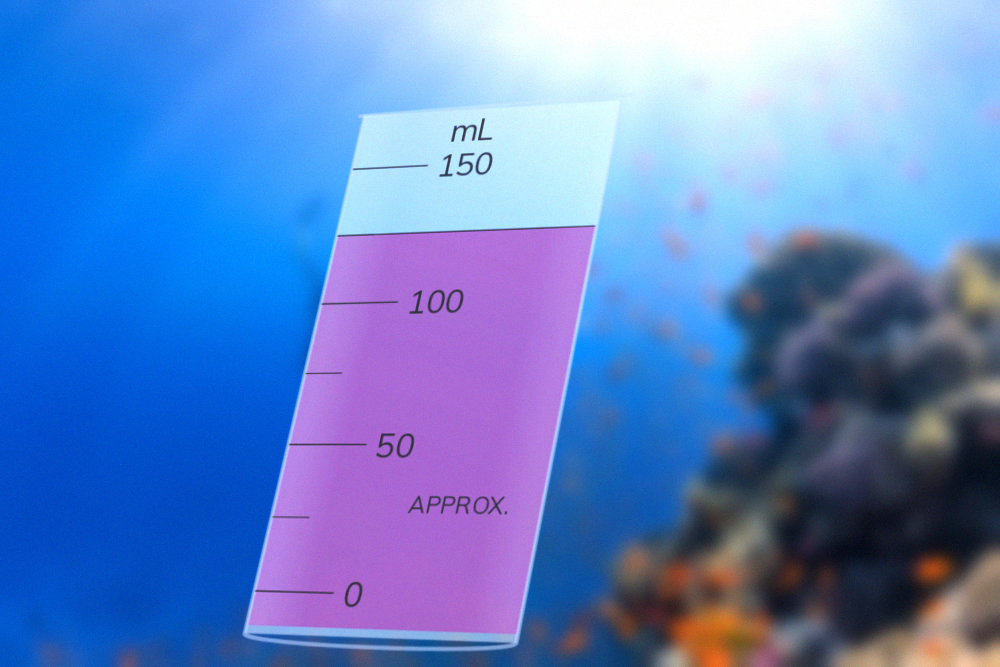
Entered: {"value": 125, "unit": "mL"}
